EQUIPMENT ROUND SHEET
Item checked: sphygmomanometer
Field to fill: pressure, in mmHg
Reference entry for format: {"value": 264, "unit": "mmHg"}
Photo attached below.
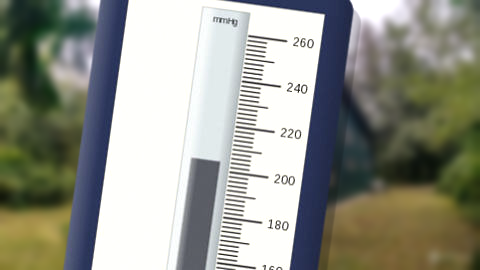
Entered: {"value": 204, "unit": "mmHg"}
